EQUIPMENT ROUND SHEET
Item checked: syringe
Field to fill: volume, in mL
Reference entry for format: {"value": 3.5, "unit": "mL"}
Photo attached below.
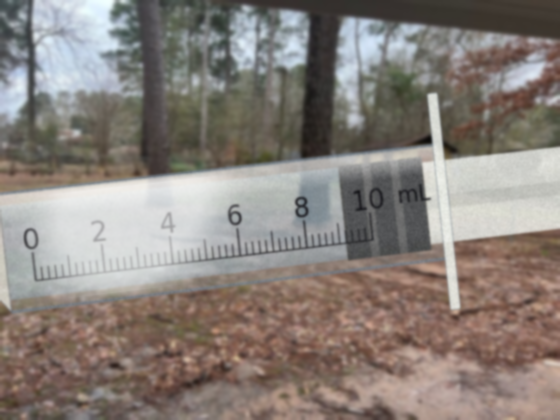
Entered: {"value": 9.2, "unit": "mL"}
